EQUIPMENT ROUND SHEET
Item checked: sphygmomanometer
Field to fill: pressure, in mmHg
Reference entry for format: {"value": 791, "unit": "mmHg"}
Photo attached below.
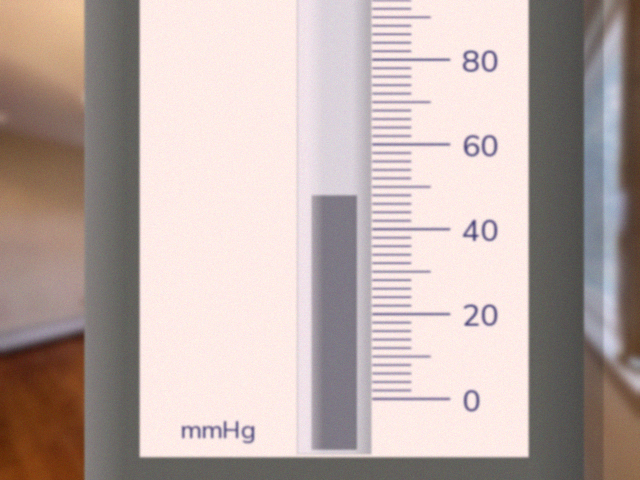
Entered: {"value": 48, "unit": "mmHg"}
